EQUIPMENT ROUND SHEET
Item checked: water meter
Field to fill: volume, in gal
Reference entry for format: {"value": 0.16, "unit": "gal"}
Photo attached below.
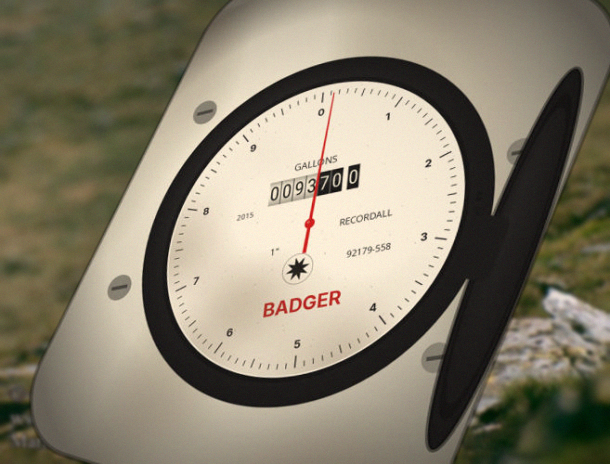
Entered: {"value": 93700.1, "unit": "gal"}
